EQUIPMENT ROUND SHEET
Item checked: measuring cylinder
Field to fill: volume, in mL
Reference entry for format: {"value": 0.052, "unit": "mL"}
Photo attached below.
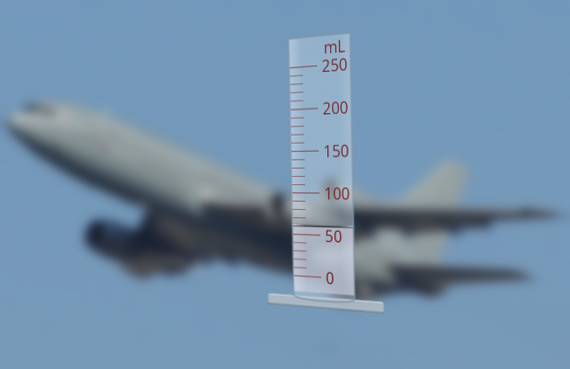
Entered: {"value": 60, "unit": "mL"}
